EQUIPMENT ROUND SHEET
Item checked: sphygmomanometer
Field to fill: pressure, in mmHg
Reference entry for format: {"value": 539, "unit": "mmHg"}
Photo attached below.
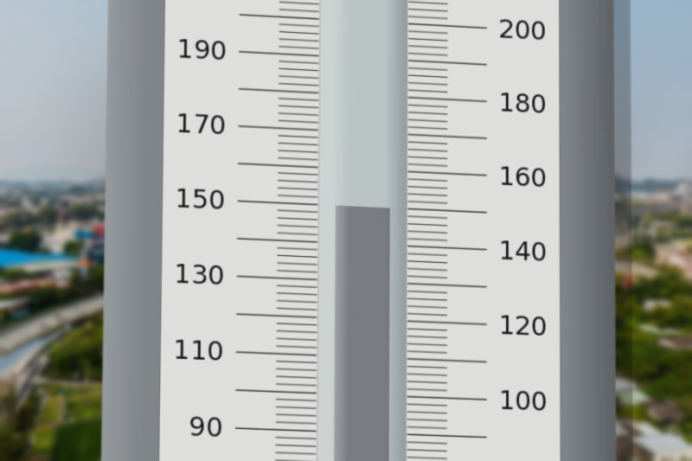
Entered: {"value": 150, "unit": "mmHg"}
